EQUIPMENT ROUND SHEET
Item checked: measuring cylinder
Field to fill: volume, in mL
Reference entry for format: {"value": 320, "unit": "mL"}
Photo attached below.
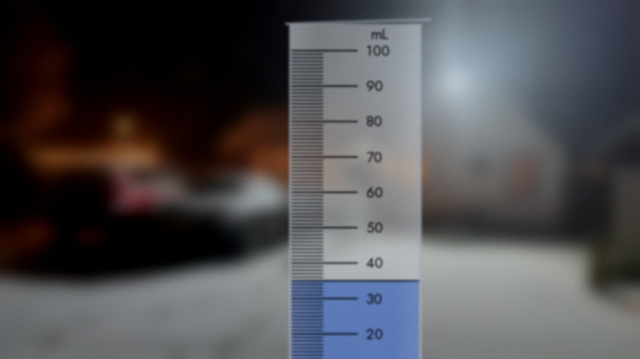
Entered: {"value": 35, "unit": "mL"}
